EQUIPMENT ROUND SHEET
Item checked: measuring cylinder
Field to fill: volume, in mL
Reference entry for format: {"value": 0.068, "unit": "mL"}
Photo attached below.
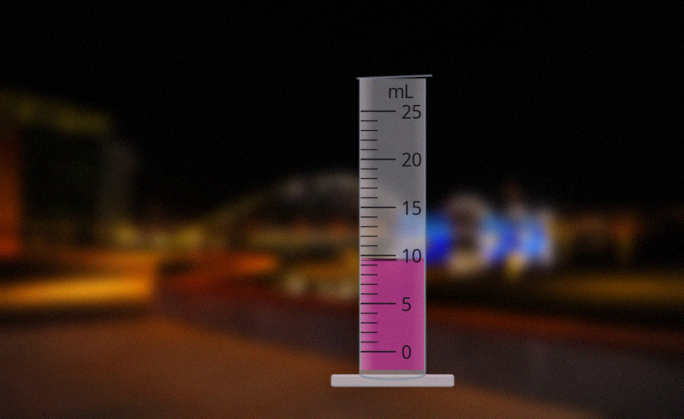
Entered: {"value": 9.5, "unit": "mL"}
